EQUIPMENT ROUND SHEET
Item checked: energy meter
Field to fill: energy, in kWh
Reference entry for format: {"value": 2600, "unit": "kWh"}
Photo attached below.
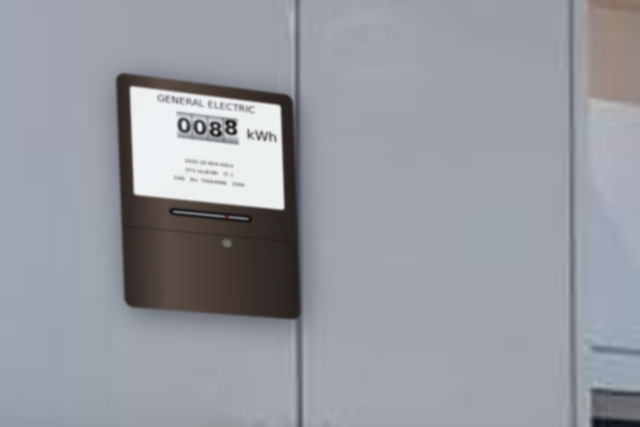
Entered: {"value": 88, "unit": "kWh"}
